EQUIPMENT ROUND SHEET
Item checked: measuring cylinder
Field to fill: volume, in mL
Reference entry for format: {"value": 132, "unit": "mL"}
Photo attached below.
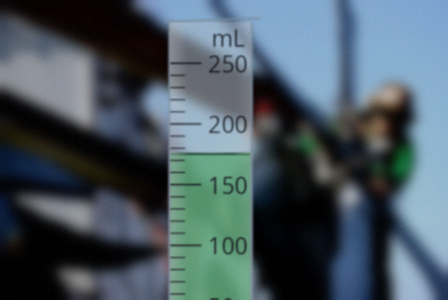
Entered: {"value": 175, "unit": "mL"}
